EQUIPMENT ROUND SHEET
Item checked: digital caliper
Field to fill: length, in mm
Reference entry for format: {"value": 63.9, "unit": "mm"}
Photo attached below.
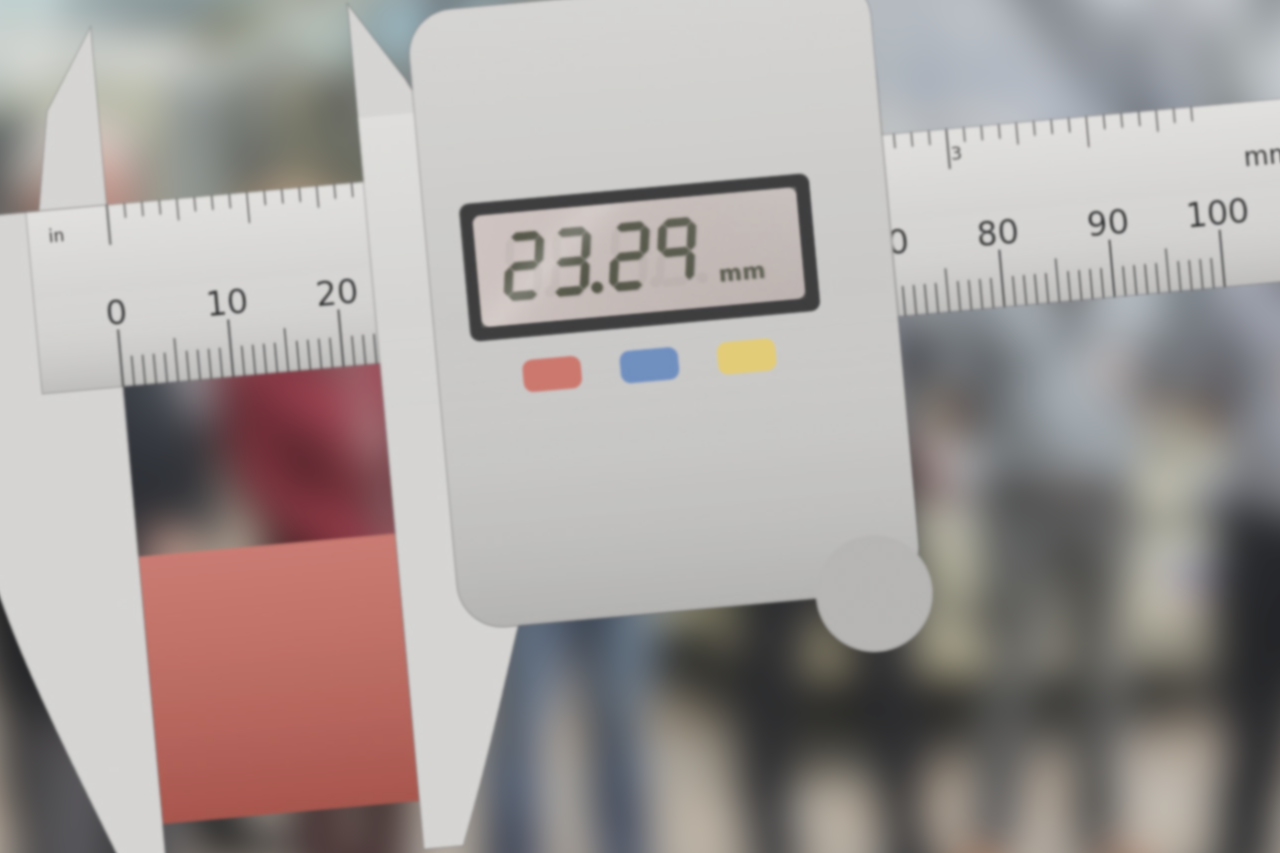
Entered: {"value": 23.29, "unit": "mm"}
